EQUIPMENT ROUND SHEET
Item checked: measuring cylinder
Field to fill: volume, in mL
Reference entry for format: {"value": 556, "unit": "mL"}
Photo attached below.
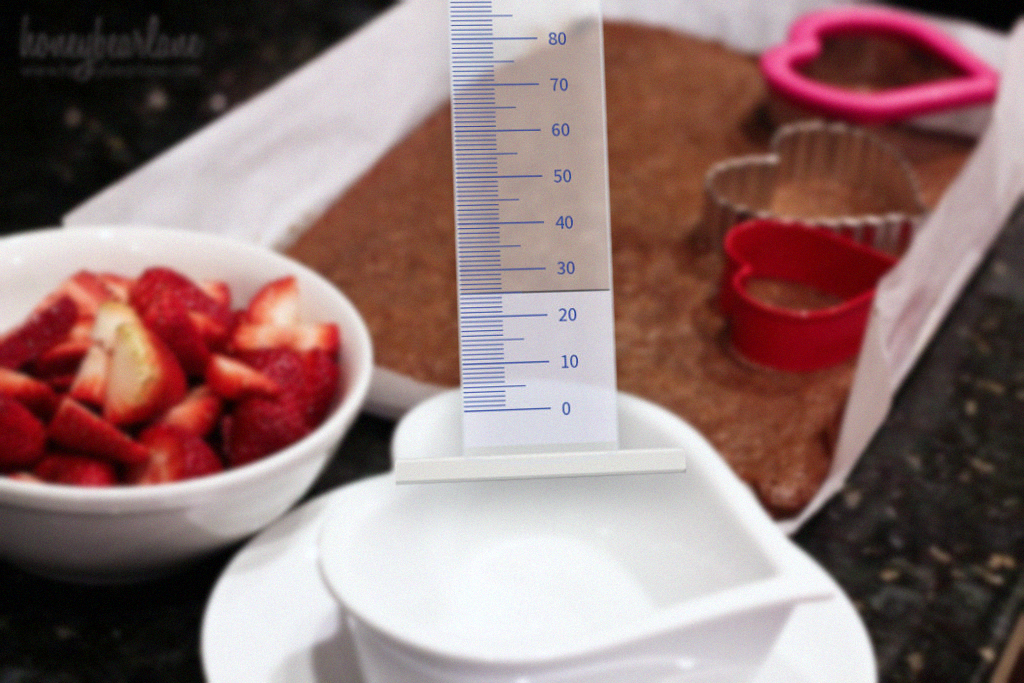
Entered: {"value": 25, "unit": "mL"}
